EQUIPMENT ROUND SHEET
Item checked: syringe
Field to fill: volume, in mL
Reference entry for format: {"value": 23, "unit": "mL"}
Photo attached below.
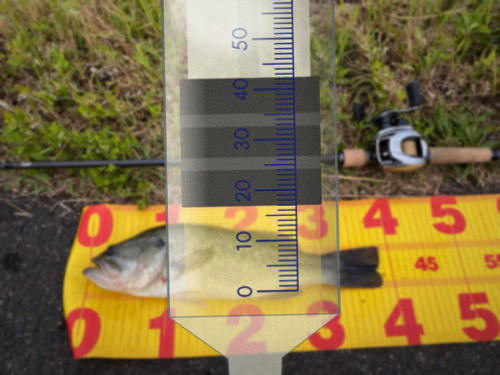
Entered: {"value": 17, "unit": "mL"}
